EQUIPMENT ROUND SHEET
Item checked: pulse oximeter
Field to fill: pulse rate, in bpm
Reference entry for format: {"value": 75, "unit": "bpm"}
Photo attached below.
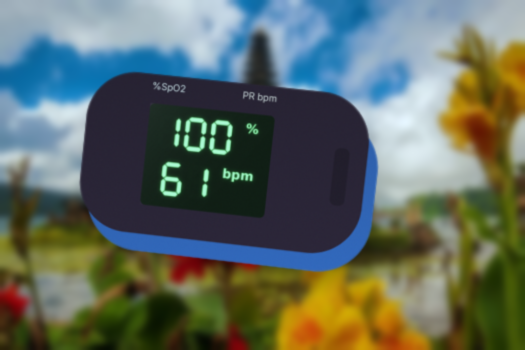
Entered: {"value": 61, "unit": "bpm"}
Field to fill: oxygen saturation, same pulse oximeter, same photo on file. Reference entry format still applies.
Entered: {"value": 100, "unit": "%"}
